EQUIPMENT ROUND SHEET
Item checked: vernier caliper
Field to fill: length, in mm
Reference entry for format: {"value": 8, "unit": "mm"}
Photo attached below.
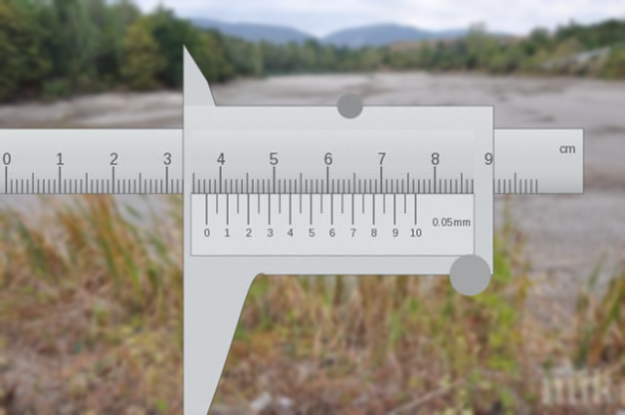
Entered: {"value": 37.4, "unit": "mm"}
